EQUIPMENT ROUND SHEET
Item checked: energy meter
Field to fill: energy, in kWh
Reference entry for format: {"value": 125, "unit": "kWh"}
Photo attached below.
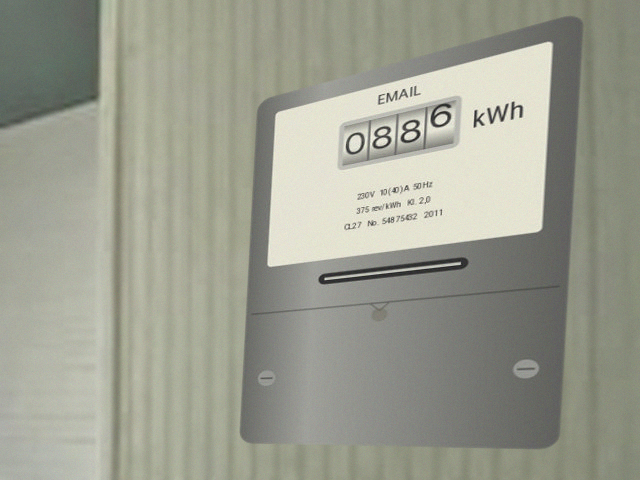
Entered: {"value": 886, "unit": "kWh"}
